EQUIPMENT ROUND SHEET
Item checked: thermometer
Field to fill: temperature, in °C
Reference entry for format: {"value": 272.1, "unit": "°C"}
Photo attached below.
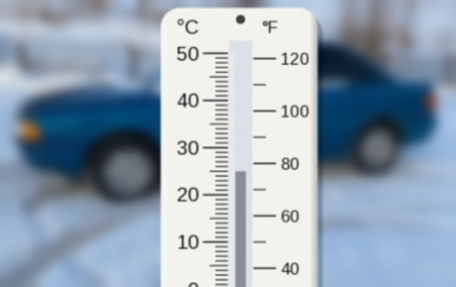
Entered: {"value": 25, "unit": "°C"}
